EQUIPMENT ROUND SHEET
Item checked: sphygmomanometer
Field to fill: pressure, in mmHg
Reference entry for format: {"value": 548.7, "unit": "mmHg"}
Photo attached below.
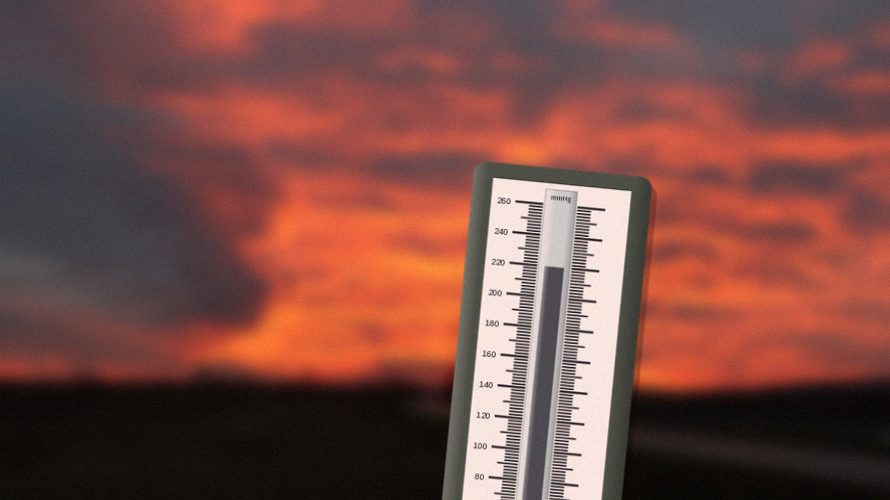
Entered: {"value": 220, "unit": "mmHg"}
